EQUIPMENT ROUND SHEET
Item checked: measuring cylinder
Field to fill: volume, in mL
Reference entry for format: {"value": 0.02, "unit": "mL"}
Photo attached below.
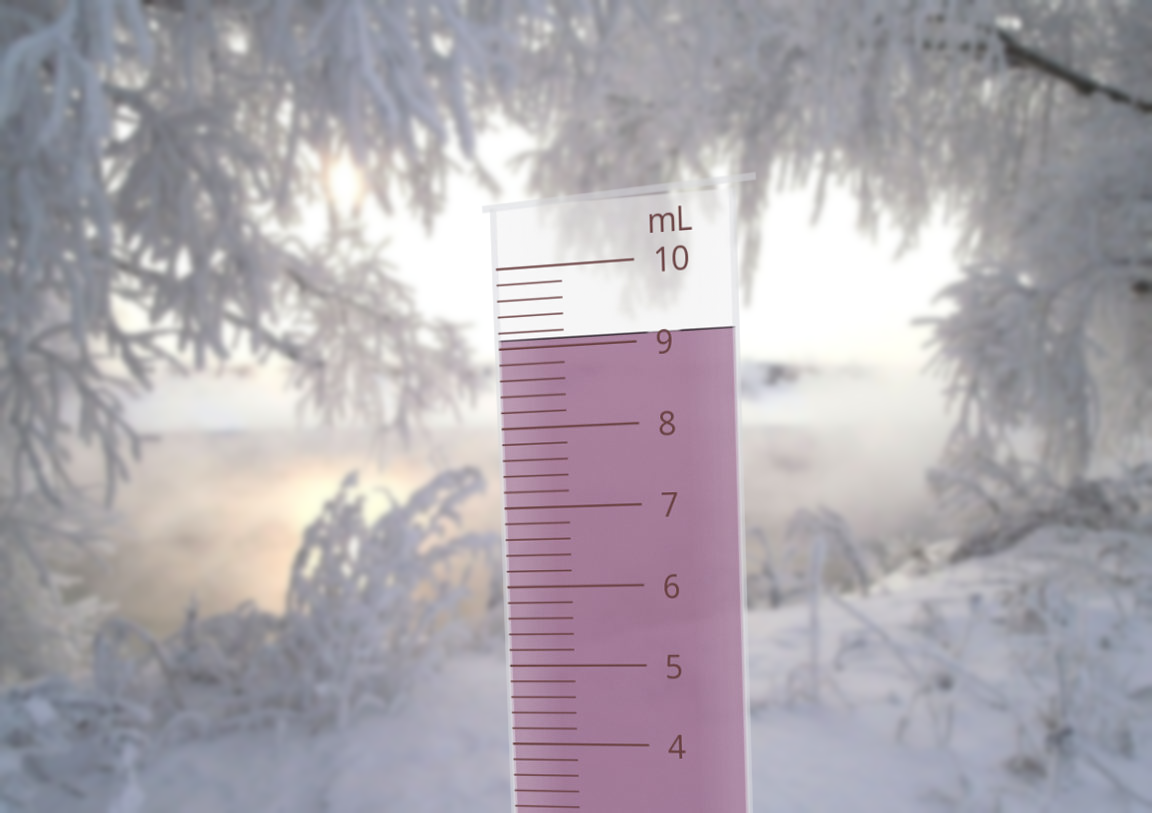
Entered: {"value": 9.1, "unit": "mL"}
